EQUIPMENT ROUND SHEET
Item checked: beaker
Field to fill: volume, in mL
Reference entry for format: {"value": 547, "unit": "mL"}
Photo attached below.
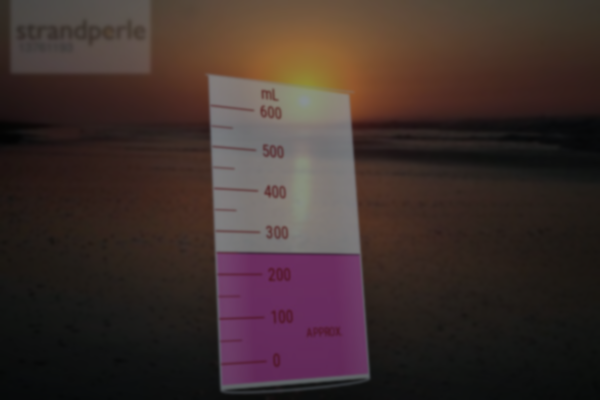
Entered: {"value": 250, "unit": "mL"}
